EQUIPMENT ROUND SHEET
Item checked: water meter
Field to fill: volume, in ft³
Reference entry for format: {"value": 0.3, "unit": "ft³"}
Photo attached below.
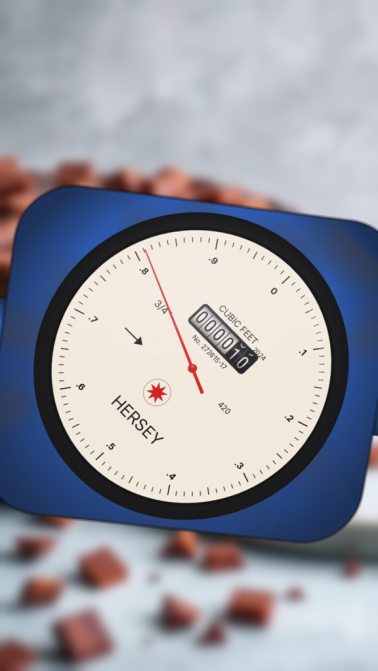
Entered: {"value": 9.81, "unit": "ft³"}
